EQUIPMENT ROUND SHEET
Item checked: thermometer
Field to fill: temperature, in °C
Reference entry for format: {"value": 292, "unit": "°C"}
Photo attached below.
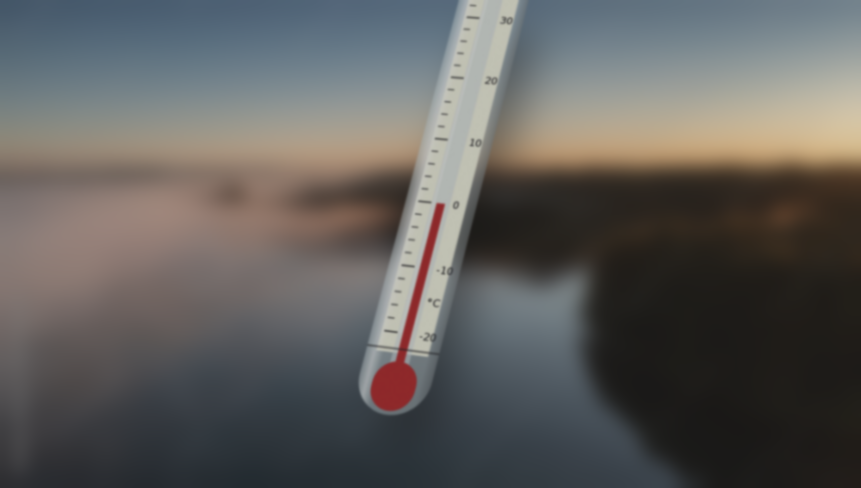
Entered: {"value": 0, "unit": "°C"}
